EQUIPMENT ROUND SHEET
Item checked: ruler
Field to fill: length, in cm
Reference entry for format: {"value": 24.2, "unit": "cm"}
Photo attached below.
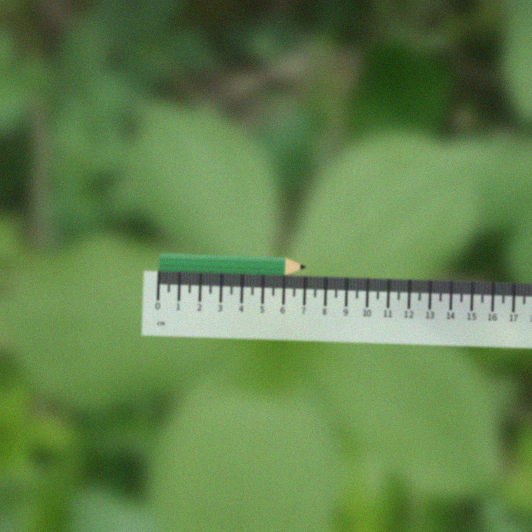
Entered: {"value": 7, "unit": "cm"}
